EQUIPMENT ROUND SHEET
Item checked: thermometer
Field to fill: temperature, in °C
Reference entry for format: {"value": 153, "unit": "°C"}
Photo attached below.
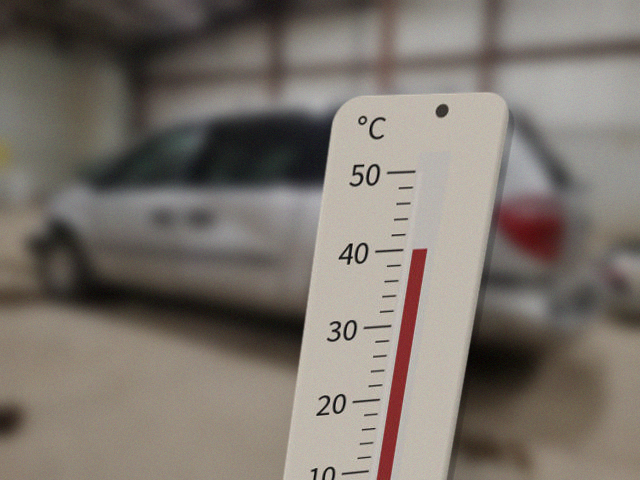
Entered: {"value": 40, "unit": "°C"}
